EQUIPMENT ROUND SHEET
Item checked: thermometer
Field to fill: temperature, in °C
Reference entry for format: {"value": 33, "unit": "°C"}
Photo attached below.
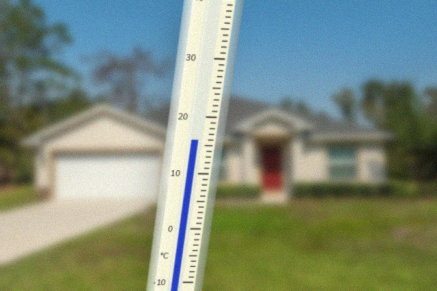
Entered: {"value": 16, "unit": "°C"}
